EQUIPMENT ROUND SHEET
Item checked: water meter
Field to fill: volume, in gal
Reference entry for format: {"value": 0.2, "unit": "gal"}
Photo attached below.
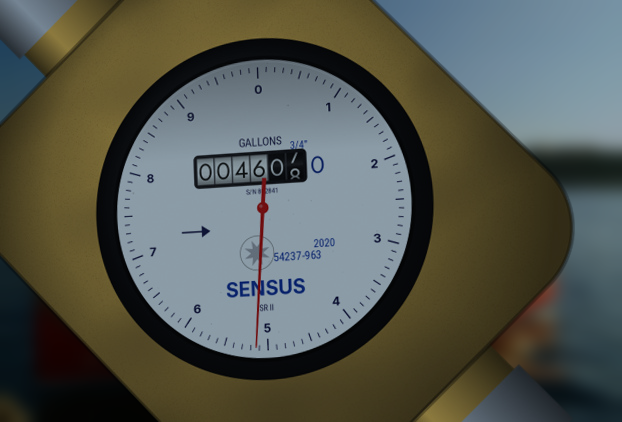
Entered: {"value": 46075.1, "unit": "gal"}
